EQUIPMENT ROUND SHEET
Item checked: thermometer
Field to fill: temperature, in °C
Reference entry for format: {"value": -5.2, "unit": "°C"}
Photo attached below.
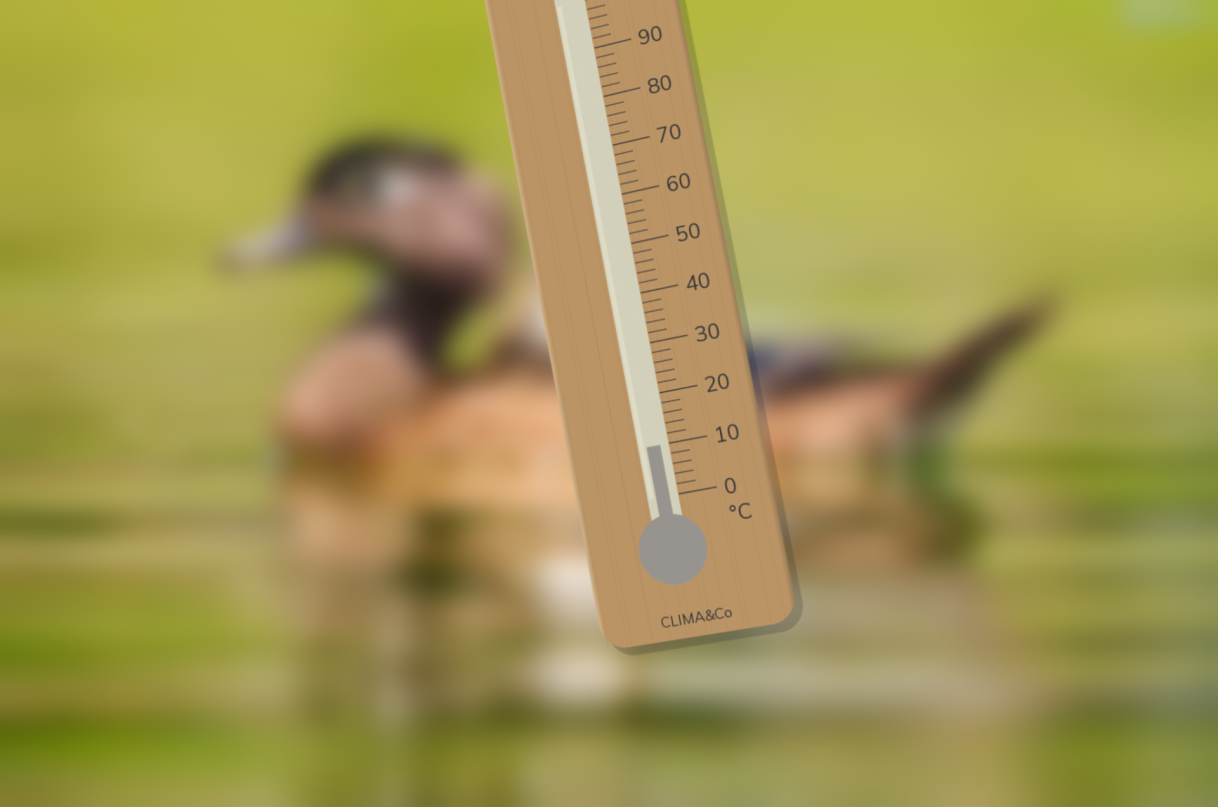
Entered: {"value": 10, "unit": "°C"}
